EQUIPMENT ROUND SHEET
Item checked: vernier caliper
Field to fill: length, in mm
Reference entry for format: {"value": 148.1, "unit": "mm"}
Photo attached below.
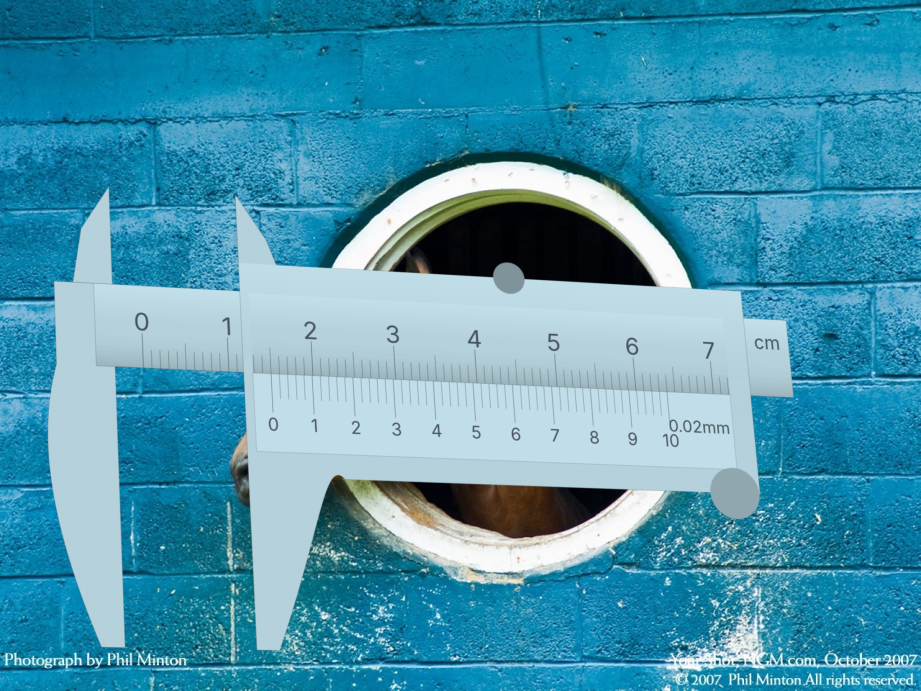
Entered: {"value": 15.0, "unit": "mm"}
